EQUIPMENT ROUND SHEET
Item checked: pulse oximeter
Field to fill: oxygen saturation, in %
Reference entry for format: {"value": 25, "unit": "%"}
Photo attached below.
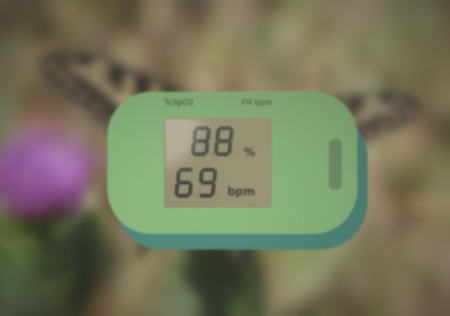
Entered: {"value": 88, "unit": "%"}
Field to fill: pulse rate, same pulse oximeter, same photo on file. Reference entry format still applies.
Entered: {"value": 69, "unit": "bpm"}
